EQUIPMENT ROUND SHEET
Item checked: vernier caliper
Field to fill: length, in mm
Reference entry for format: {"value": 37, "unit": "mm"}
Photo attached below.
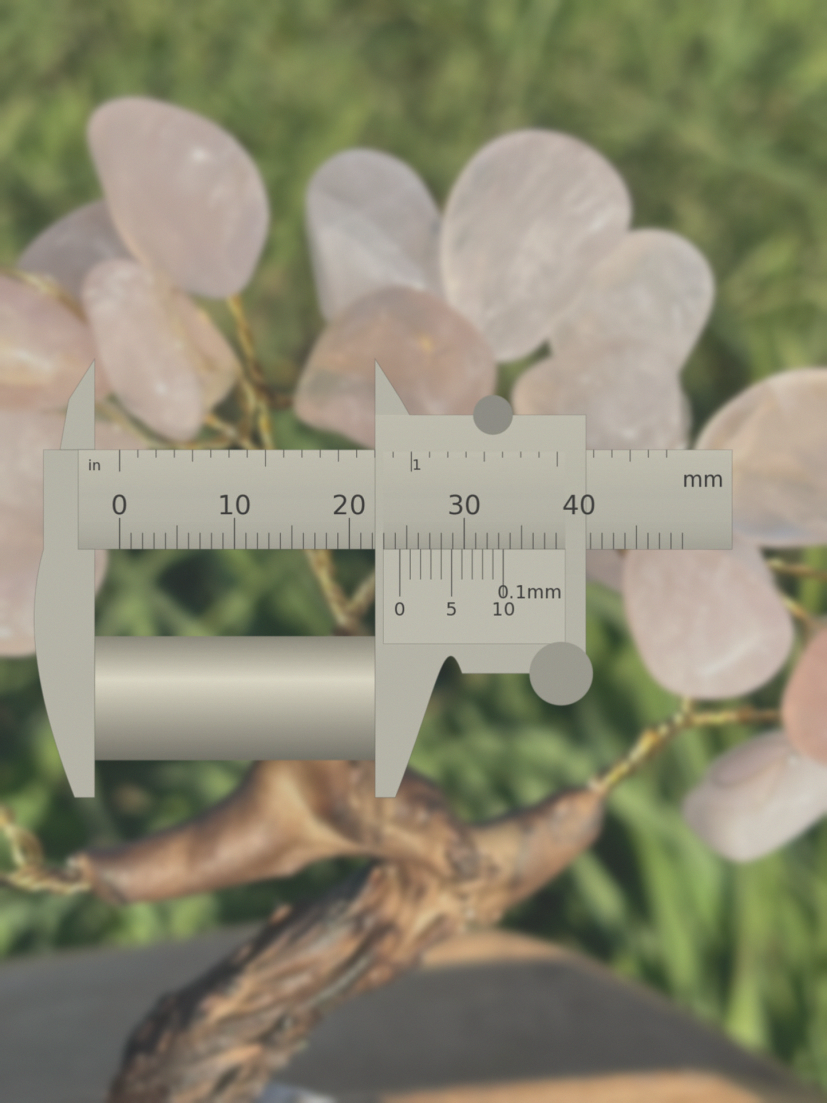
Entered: {"value": 24.4, "unit": "mm"}
